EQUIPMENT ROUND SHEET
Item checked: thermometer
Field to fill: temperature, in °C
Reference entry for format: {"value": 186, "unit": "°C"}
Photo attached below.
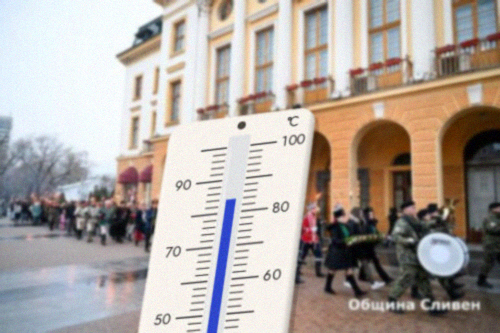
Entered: {"value": 84, "unit": "°C"}
